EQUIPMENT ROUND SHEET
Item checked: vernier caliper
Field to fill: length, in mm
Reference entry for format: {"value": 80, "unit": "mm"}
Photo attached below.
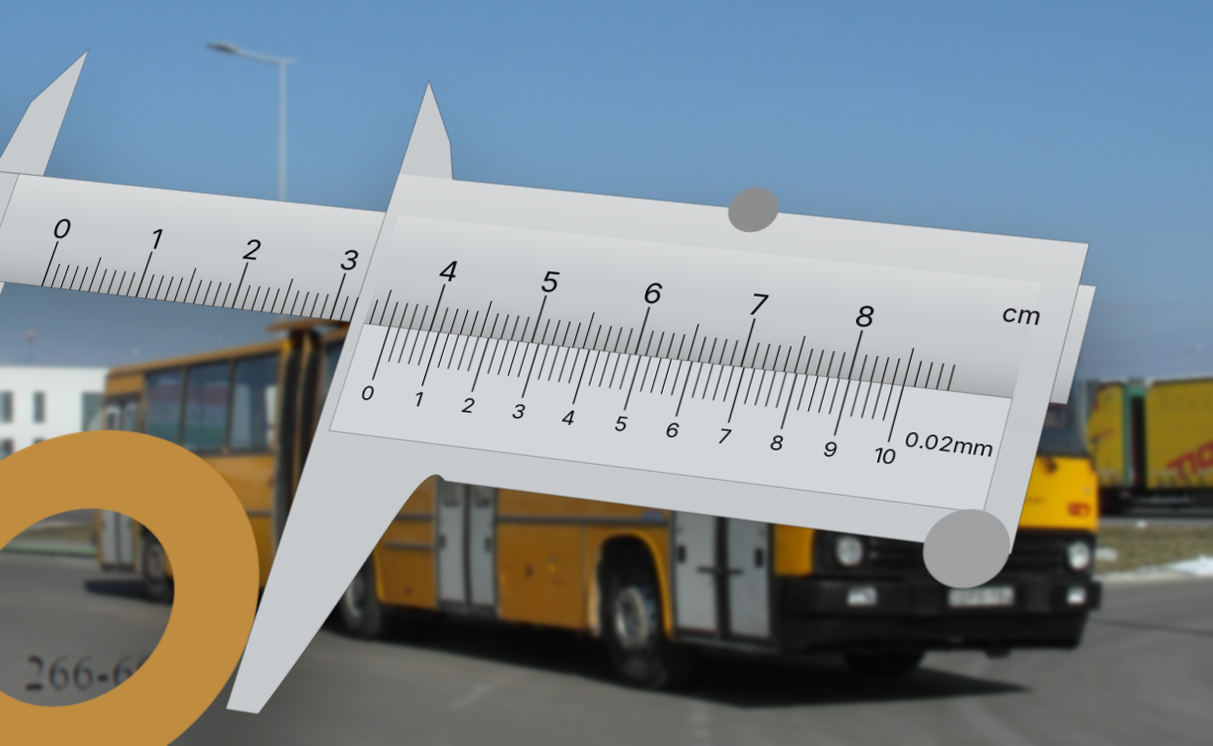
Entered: {"value": 36.0, "unit": "mm"}
